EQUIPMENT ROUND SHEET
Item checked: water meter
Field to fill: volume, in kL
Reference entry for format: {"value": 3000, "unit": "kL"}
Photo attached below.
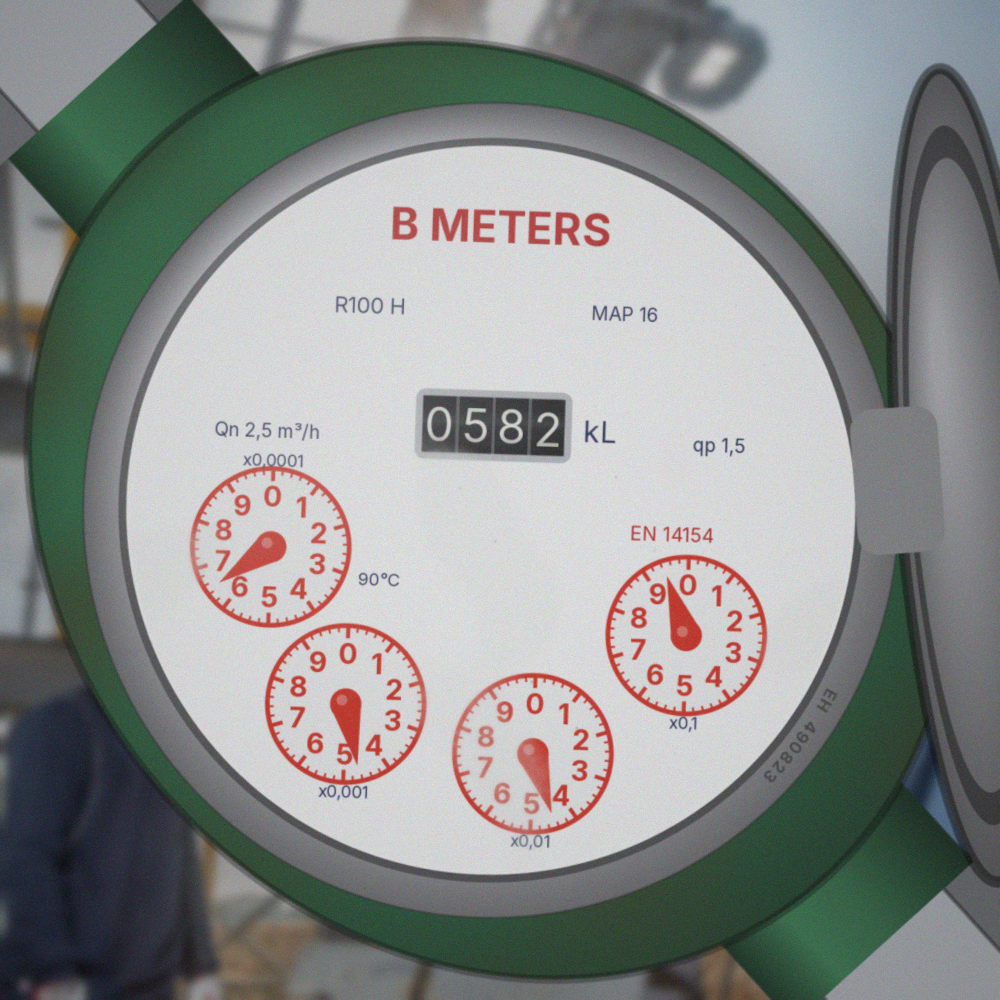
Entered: {"value": 581.9446, "unit": "kL"}
